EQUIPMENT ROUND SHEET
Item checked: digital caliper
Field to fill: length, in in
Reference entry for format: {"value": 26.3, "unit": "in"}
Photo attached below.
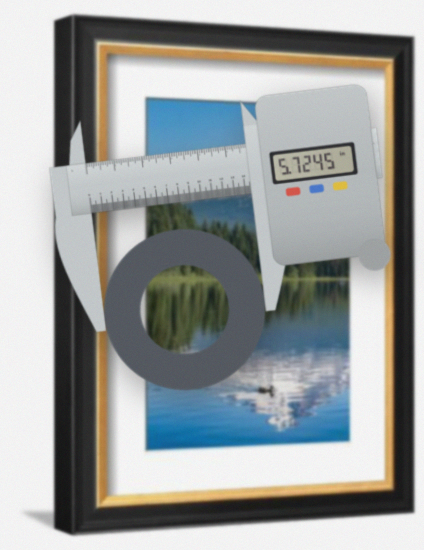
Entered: {"value": 5.7245, "unit": "in"}
